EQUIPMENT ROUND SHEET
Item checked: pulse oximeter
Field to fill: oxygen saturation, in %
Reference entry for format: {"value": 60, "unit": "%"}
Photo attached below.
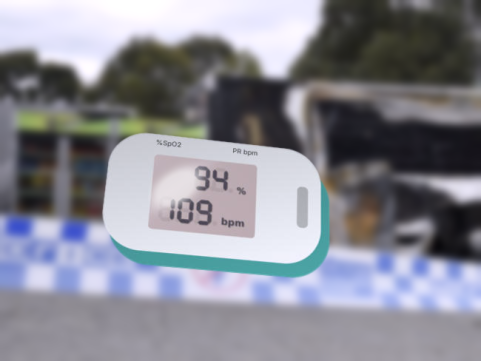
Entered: {"value": 94, "unit": "%"}
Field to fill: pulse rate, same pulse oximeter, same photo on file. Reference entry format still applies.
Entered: {"value": 109, "unit": "bpm"}
